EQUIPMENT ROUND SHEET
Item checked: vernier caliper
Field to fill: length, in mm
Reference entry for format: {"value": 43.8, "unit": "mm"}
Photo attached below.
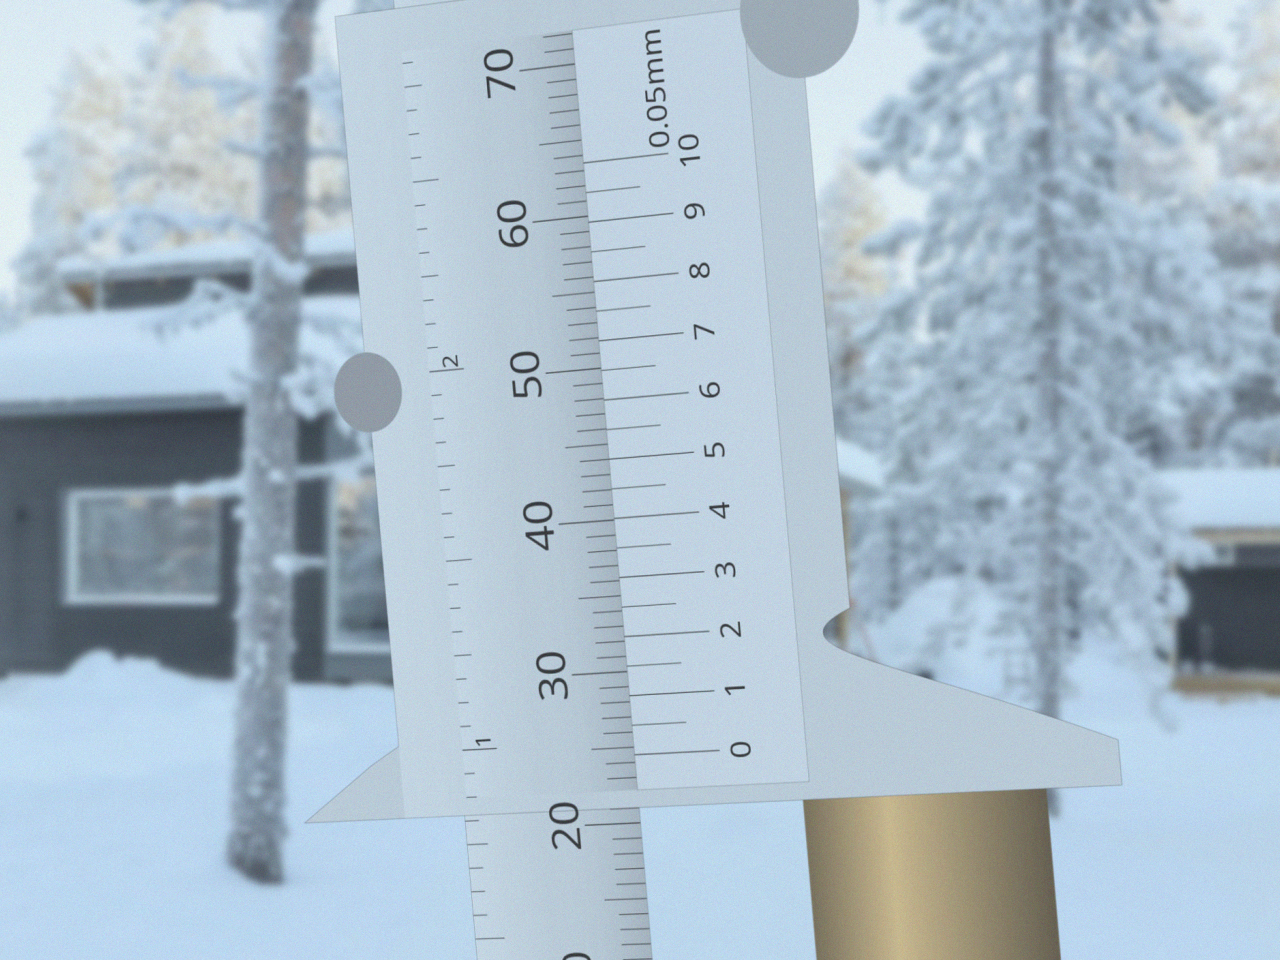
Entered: {"value": 24.5, "unit": "mm"}
